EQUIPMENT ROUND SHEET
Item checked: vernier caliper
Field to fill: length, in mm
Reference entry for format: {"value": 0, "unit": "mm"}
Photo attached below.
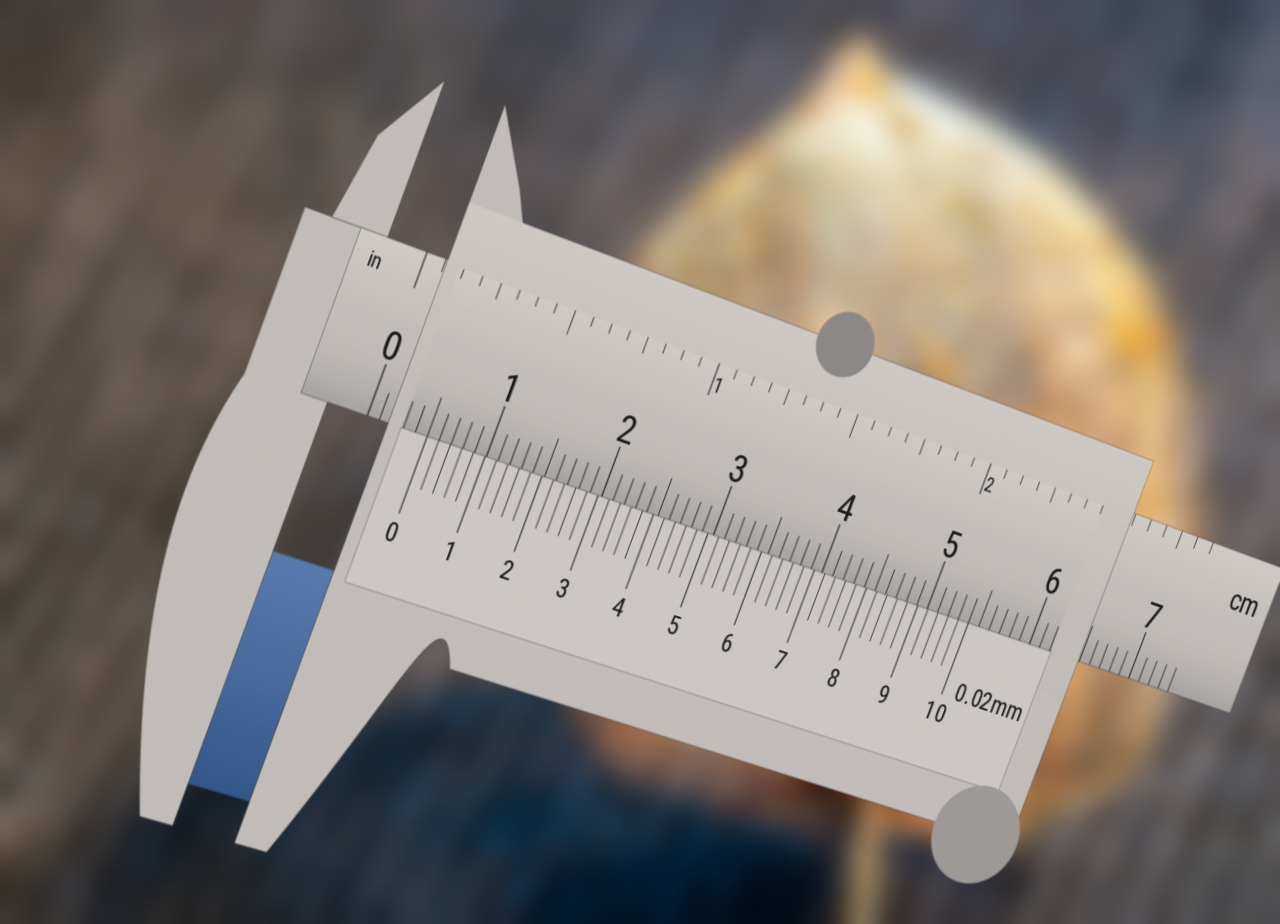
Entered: {"value": 5.0, "unit": "mm"}
